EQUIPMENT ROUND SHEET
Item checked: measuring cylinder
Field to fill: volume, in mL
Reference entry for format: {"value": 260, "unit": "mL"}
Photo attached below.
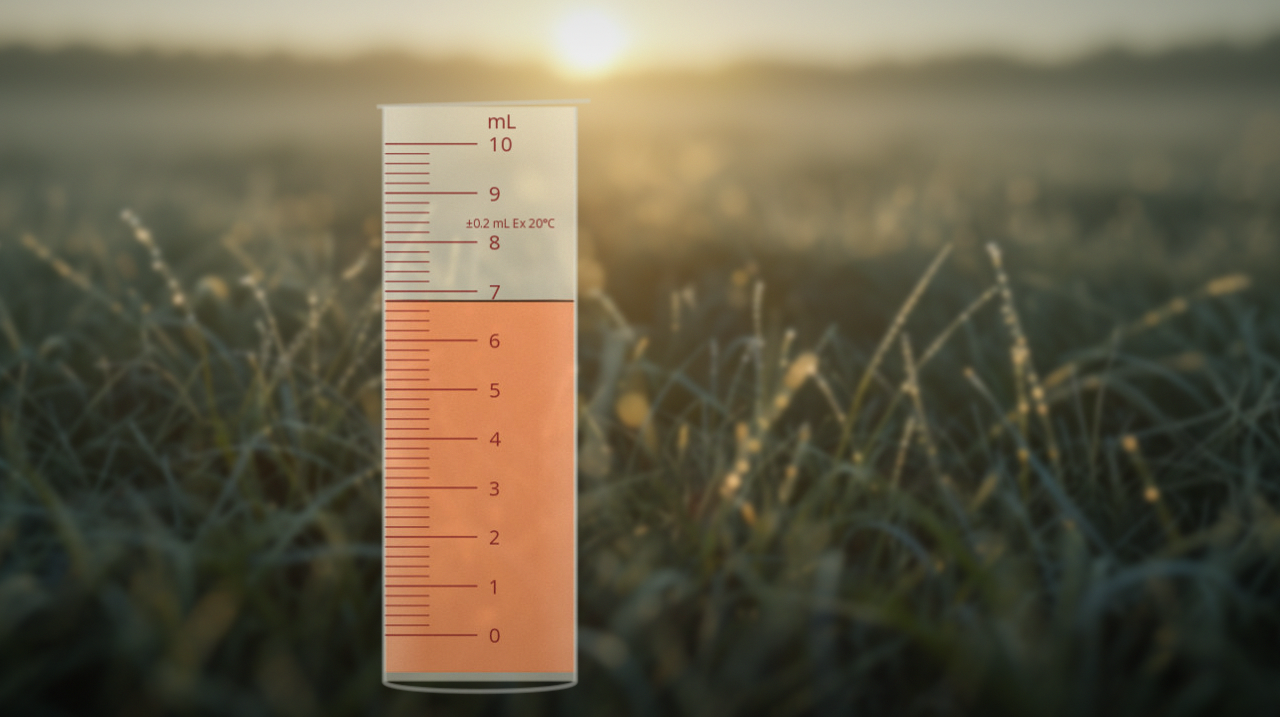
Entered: {"value": 6.8, "unit": "mL"}
